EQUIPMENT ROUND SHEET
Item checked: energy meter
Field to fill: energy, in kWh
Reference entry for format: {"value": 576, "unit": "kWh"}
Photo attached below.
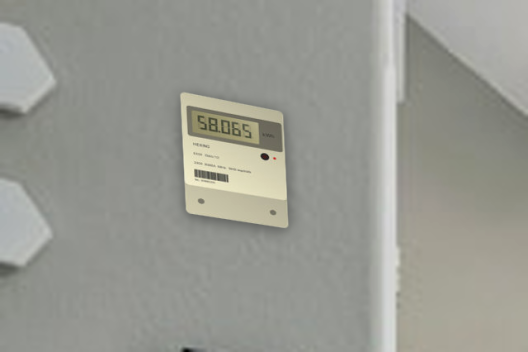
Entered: {"value": 58.065, "unit": "kWh"}
